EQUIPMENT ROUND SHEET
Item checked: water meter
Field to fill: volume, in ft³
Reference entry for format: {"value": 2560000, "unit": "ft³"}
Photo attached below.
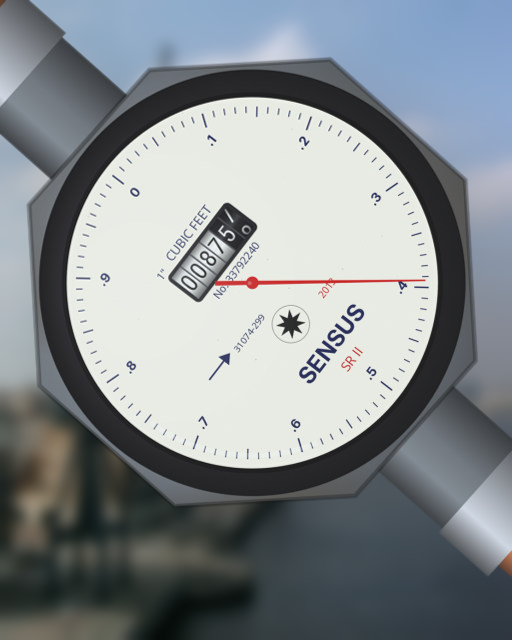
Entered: {"value": 8757.39, "unit": "ft³"}
